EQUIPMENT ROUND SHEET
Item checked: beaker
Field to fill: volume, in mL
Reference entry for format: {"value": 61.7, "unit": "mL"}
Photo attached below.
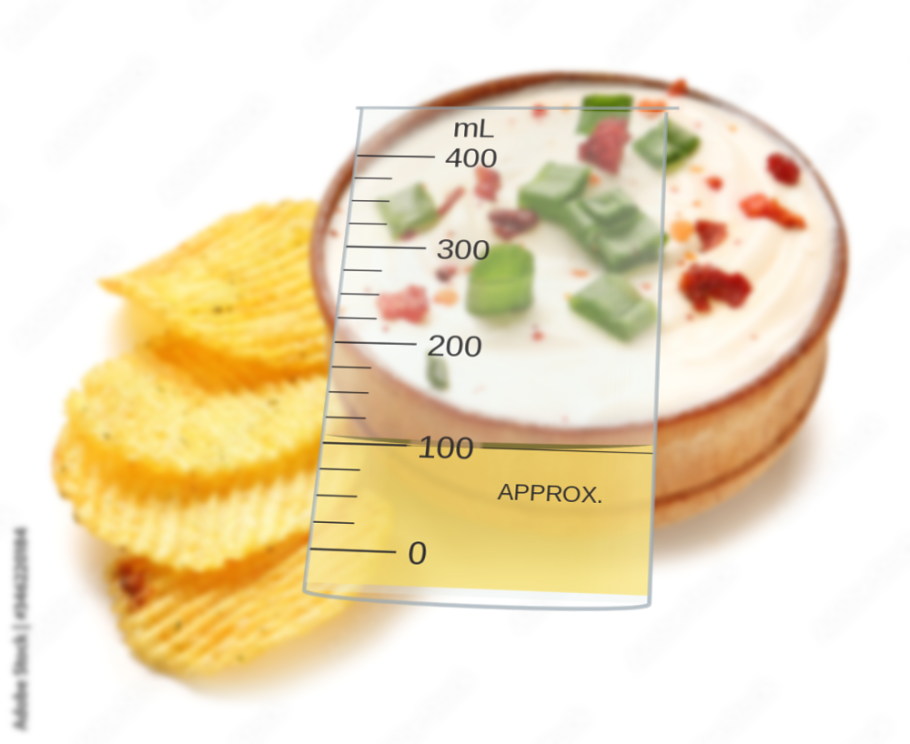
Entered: {"value": 100, "unit": "mL"}
